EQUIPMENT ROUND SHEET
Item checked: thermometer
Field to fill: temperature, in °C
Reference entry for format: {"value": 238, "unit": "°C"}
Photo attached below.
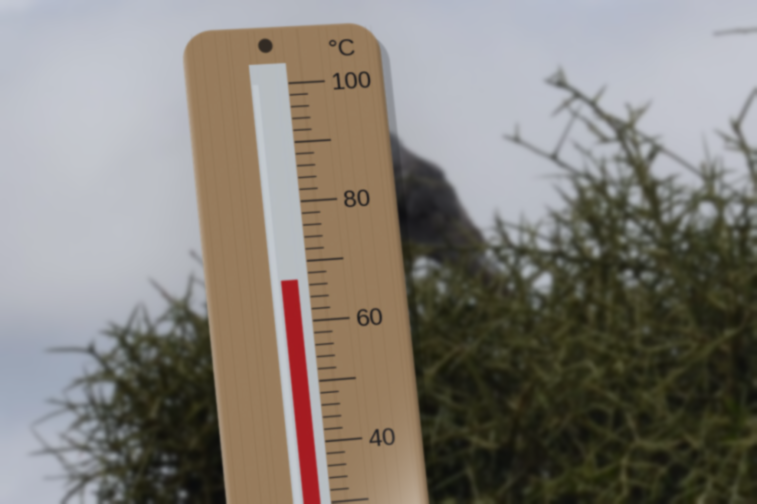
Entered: {"value": 67, "unit": "°C"}
